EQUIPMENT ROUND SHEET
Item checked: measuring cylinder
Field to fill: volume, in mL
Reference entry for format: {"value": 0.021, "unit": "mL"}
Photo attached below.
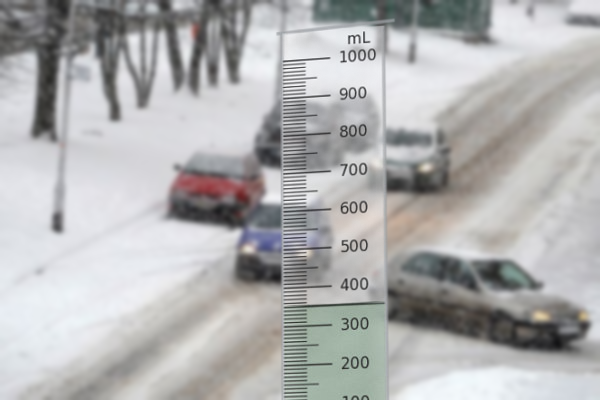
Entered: {"value": 350, "unit": "mL"}
